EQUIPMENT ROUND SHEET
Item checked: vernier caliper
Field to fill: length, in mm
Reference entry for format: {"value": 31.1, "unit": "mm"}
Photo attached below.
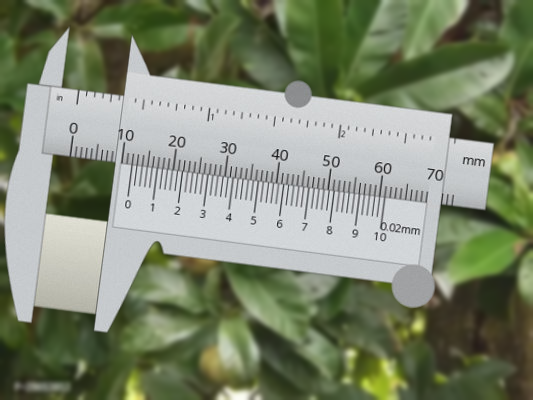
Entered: {"value": 12.0, "unit": "mm"}
